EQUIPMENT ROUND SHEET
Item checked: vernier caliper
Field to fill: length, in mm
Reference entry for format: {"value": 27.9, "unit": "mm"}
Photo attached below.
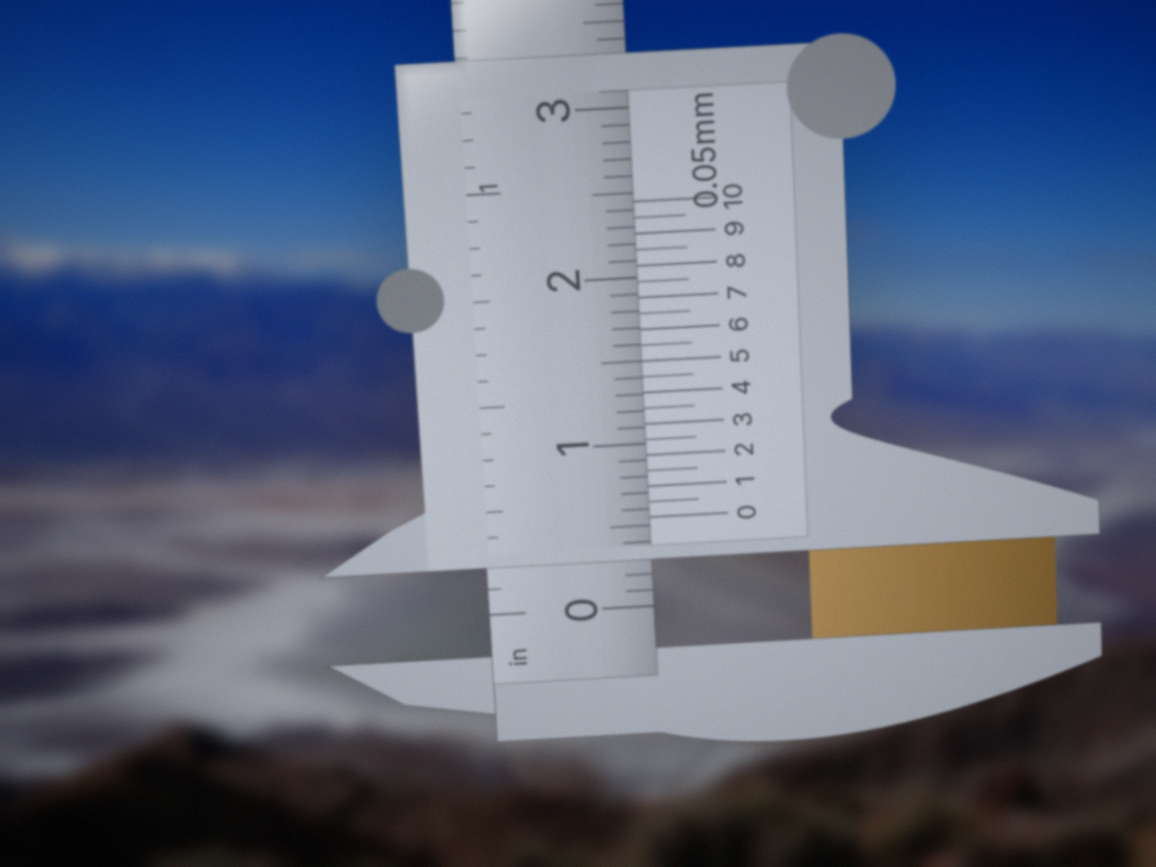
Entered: {"value": 5.5, "unit": "mm"}
